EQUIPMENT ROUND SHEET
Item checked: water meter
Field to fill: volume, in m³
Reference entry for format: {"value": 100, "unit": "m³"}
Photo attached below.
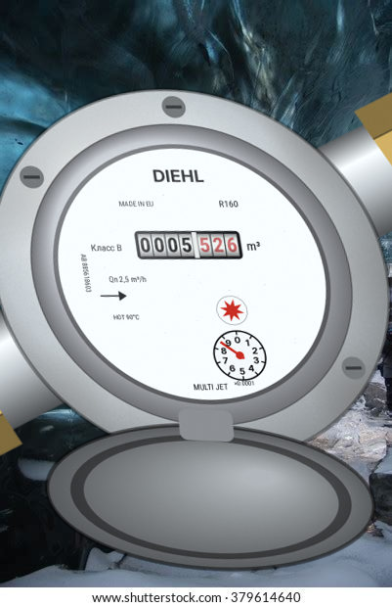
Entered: {"value": 5.5268, "unit": "m³"}
